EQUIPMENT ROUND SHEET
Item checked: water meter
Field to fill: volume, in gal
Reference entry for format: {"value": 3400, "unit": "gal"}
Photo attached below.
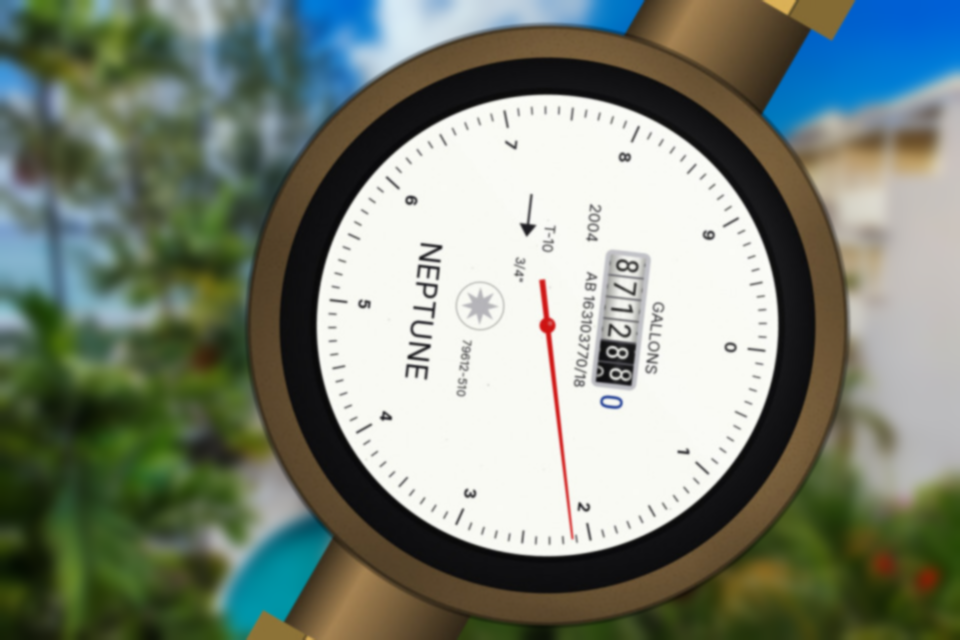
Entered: {"value": 8712882.1, "unit": "gal"}
